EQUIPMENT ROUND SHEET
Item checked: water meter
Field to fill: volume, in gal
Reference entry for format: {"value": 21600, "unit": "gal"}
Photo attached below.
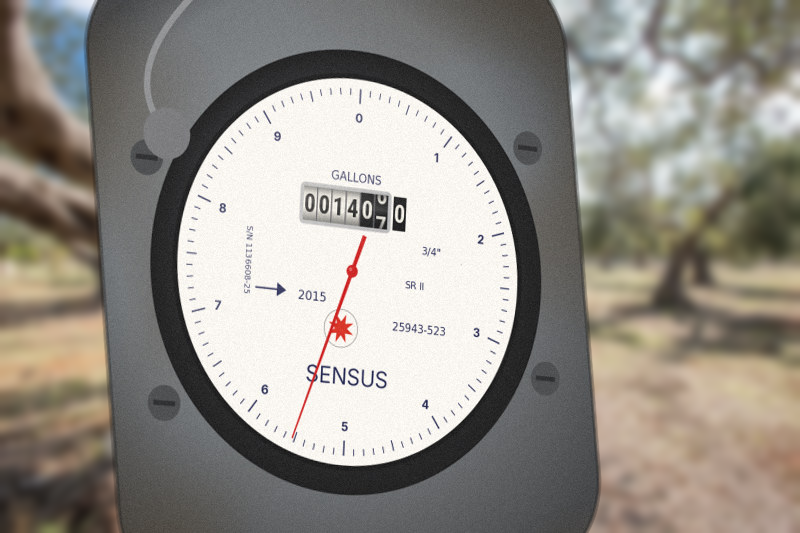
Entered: {"value": 14065.5, "unit": "gal"}
